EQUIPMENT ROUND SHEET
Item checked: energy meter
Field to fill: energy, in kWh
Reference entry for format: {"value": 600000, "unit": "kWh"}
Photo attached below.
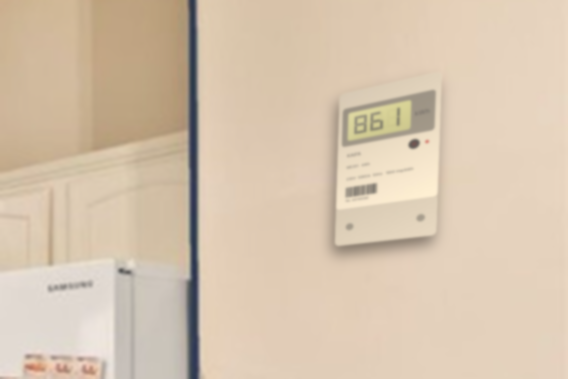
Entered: {"value": 861, "unit": "kWh"}
